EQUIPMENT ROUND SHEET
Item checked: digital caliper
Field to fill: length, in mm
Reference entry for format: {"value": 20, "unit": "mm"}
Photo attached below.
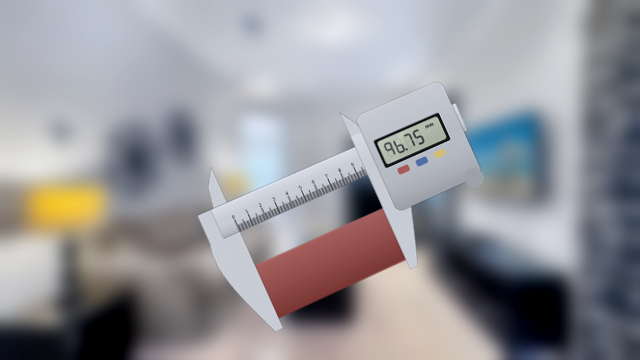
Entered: {"value": 96.75, "unit": "mm"}
